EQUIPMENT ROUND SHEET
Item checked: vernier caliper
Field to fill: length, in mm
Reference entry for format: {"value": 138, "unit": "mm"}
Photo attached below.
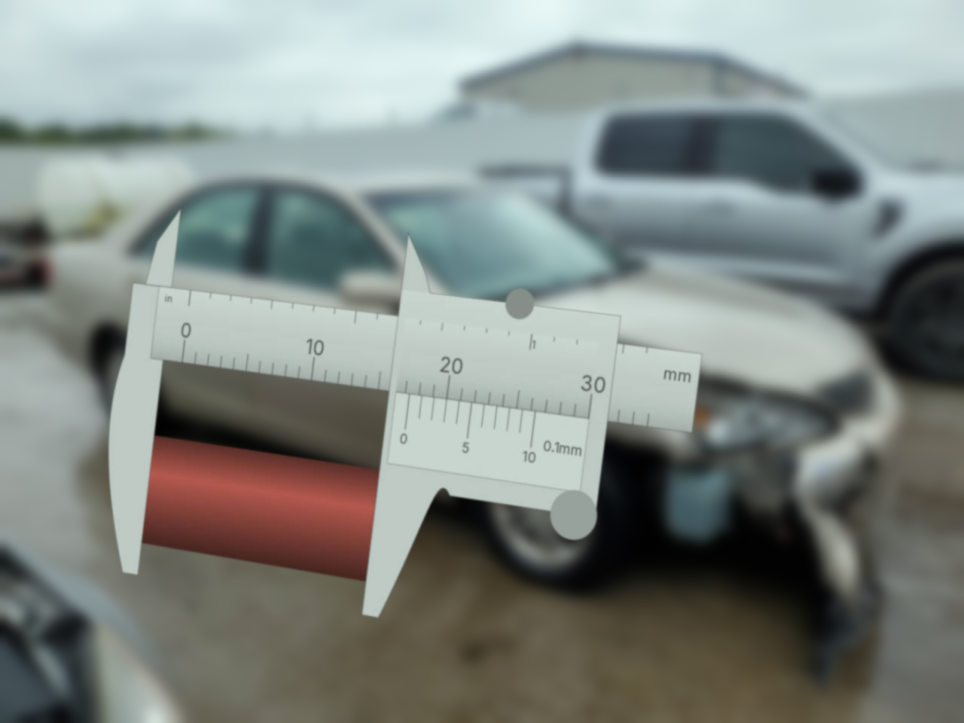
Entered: {"value": 17.3, "unit": "mm"}
